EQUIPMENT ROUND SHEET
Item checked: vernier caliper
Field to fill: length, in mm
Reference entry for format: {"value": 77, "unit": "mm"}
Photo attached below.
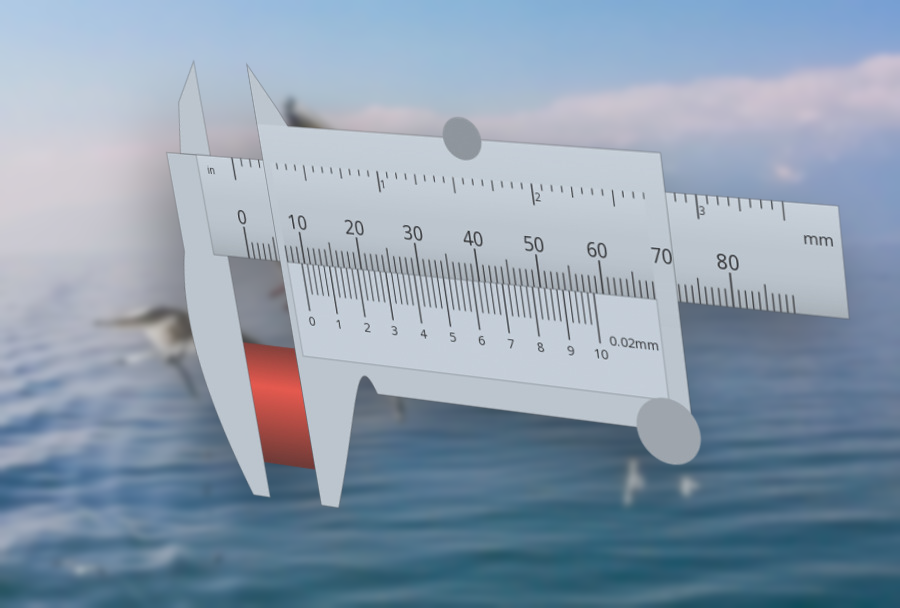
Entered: {"value": 9.5, "unit": "mm"}
